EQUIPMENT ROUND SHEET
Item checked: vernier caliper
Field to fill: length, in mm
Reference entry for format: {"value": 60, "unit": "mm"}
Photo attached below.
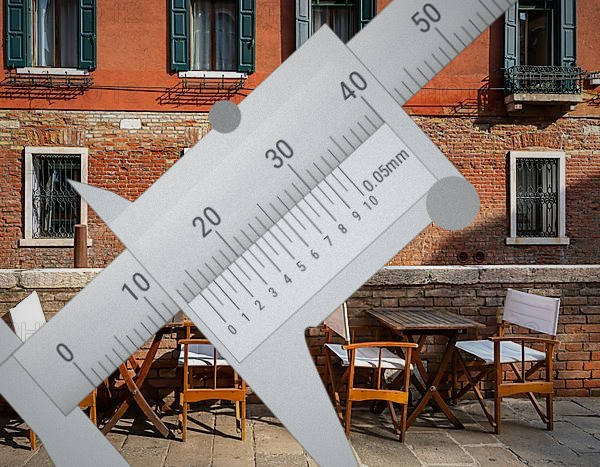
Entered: {"value": 14.6, "unit": "mm"}
